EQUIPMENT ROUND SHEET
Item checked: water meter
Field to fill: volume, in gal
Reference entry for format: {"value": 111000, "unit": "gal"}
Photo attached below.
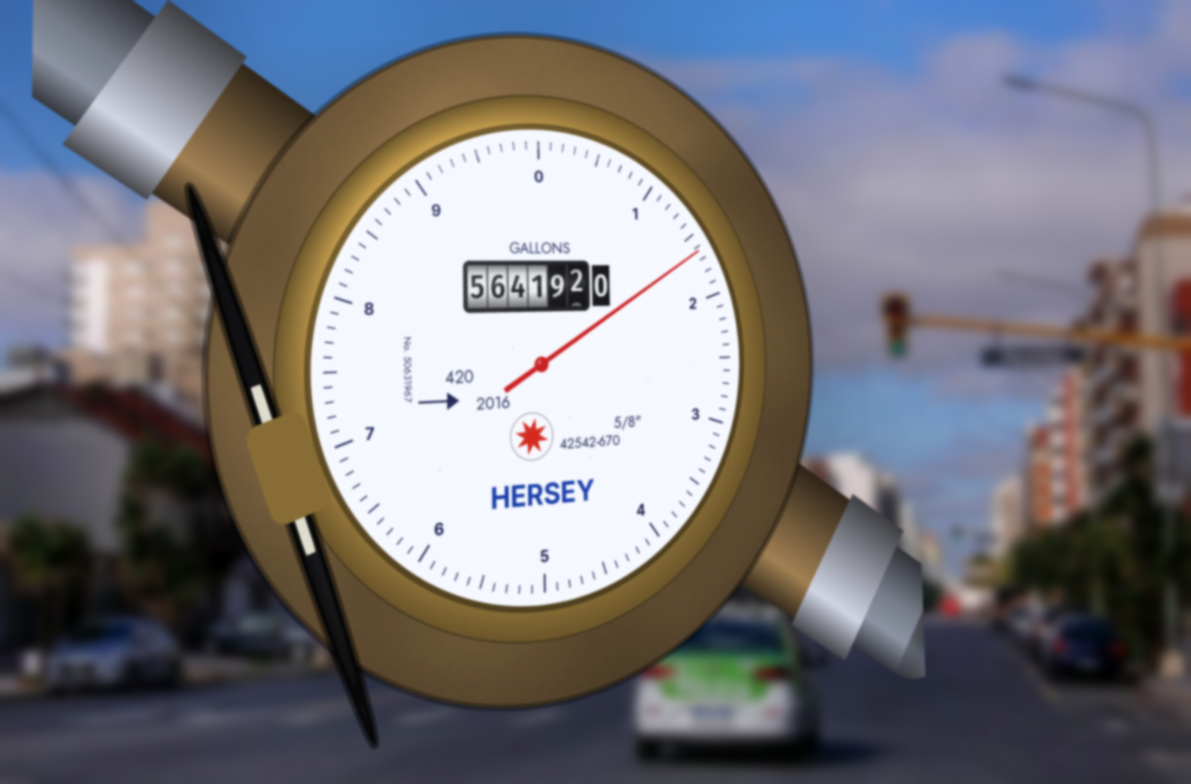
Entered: {"value": 5641921.6, "unit": "gal"}
